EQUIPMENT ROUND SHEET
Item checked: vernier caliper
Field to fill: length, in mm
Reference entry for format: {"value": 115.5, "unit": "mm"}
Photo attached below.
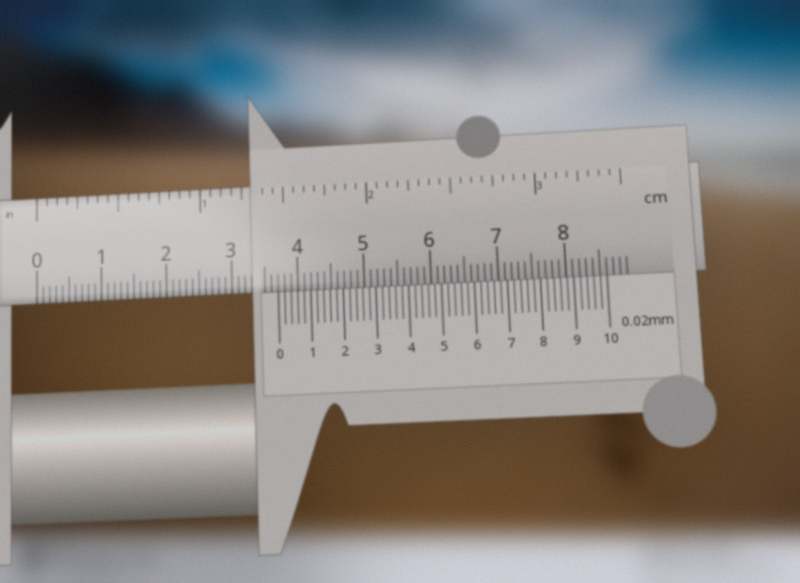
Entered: {"value": 37.0, "unit": "mm"}
